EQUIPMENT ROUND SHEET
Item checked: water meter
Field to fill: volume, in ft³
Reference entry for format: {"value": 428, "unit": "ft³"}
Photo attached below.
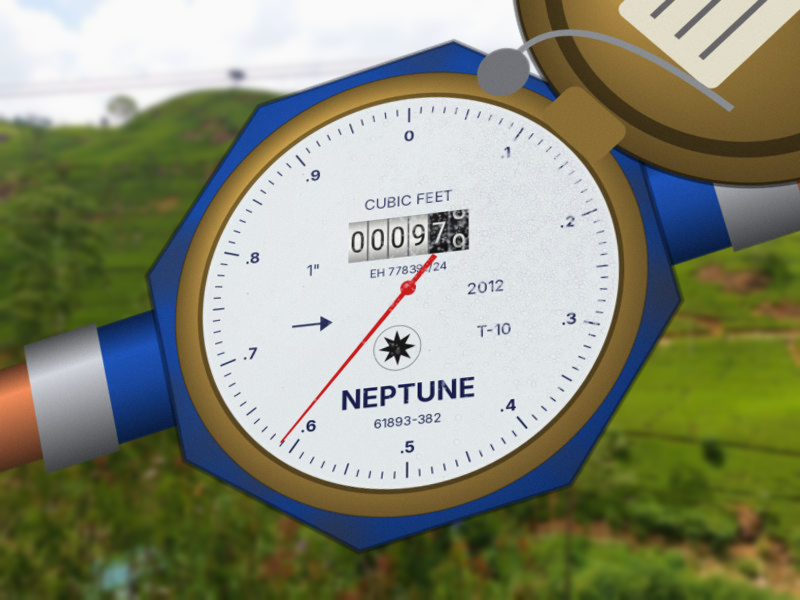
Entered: {"value": 978.61, "unit": "ft³"}
